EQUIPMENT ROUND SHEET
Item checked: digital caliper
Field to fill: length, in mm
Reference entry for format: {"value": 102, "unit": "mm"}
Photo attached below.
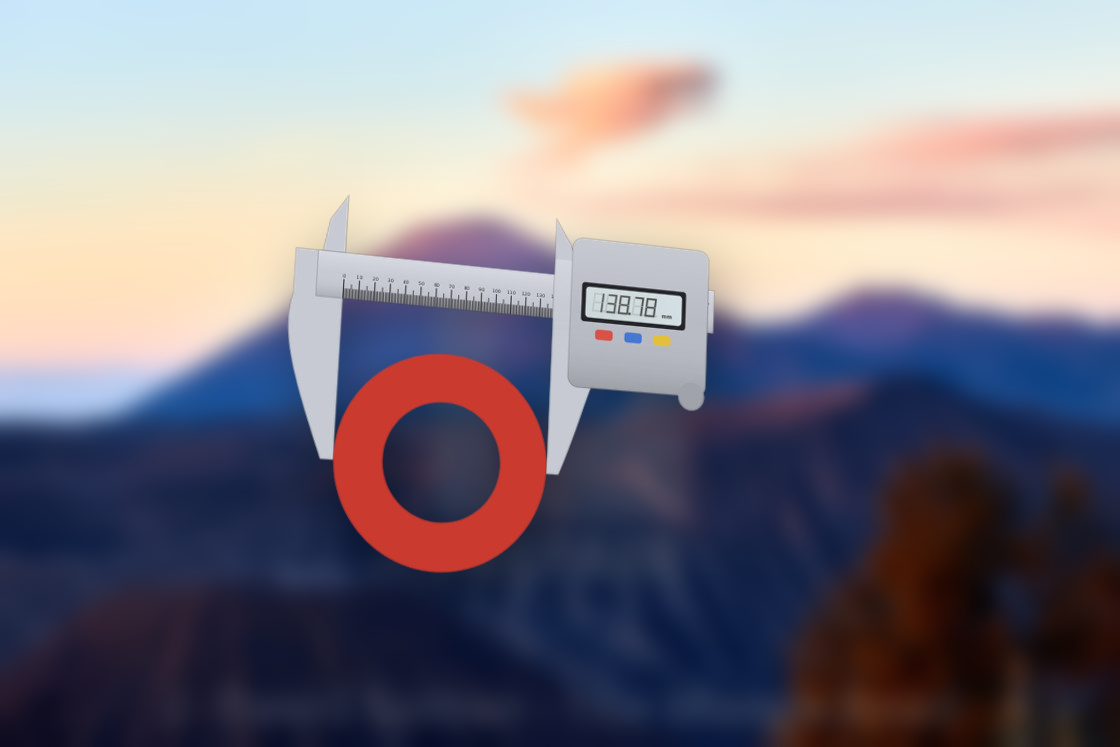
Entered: {"value": 138.78, "unit": "mm"}
